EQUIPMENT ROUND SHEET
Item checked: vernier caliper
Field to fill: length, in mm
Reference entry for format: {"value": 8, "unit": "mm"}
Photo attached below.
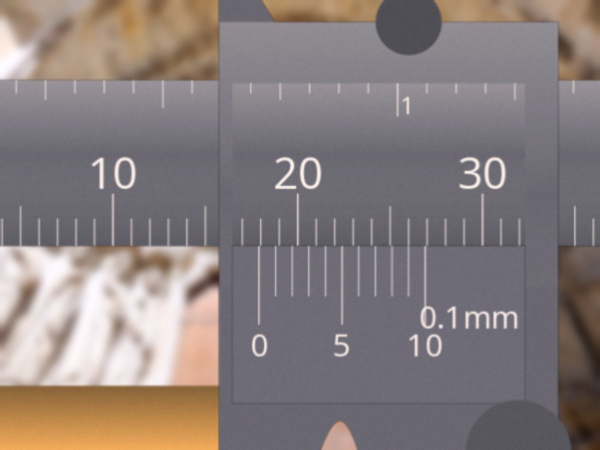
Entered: {"value": 17.9, "unit": "mm"}
